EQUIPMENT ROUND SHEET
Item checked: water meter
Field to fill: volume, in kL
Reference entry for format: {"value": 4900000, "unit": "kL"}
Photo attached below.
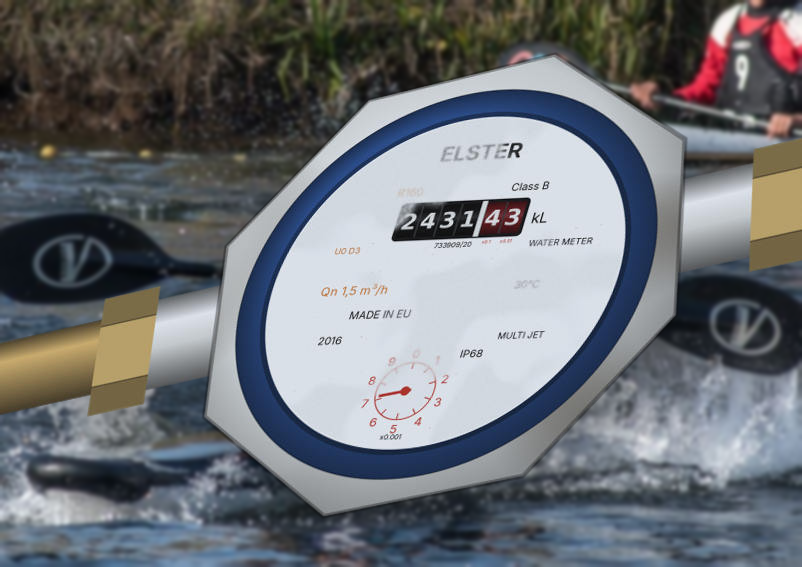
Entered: {"value": 2431.437, "unit": "kL"}
